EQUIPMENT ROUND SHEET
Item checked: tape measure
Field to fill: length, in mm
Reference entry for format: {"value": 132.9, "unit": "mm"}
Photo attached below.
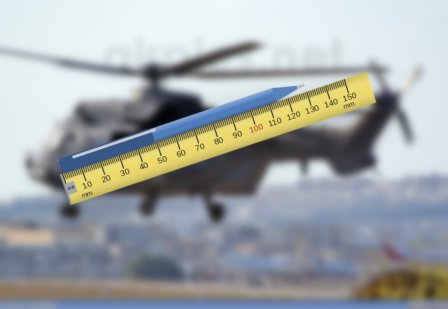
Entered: {"value": 130, "unit": "mm"}
